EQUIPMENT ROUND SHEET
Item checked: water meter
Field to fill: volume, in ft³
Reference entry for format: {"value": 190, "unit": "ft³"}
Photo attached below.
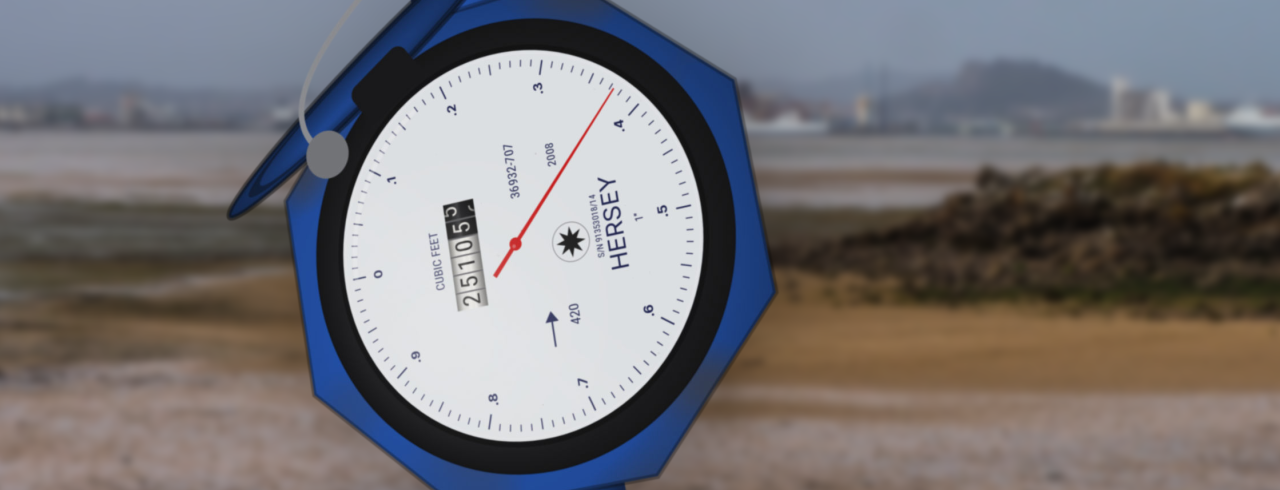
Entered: {"value": 251055.37, "unit": "ft³"}
